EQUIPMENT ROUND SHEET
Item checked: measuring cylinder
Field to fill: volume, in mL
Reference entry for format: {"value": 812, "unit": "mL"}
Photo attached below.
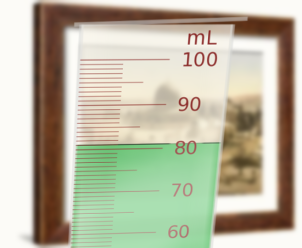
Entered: {"value": 81, "unit": "mL"}
